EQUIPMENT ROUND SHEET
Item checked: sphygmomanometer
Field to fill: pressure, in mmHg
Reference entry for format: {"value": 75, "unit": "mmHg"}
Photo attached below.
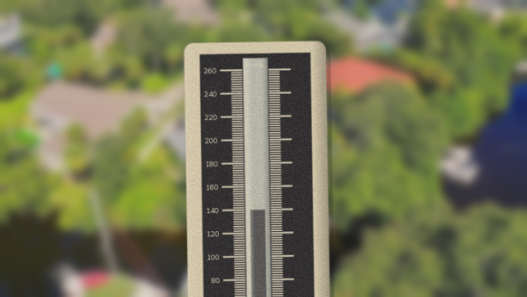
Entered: {"value": 140, "unit": "mmHg"}
